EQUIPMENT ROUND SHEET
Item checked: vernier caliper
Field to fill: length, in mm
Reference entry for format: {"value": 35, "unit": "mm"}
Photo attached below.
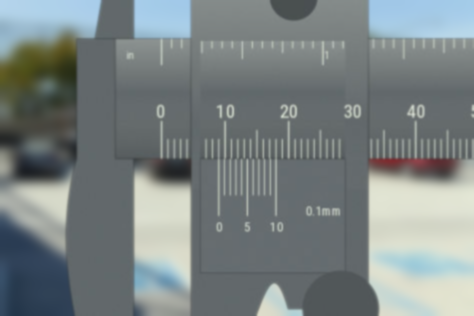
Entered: {"value": 9.0, "unit": "mm"}
